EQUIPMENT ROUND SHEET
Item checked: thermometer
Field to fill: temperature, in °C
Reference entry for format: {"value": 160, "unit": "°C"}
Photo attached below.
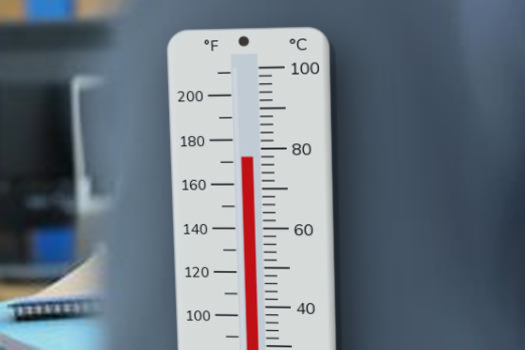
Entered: {"value": 78, "unit": "°C"}
